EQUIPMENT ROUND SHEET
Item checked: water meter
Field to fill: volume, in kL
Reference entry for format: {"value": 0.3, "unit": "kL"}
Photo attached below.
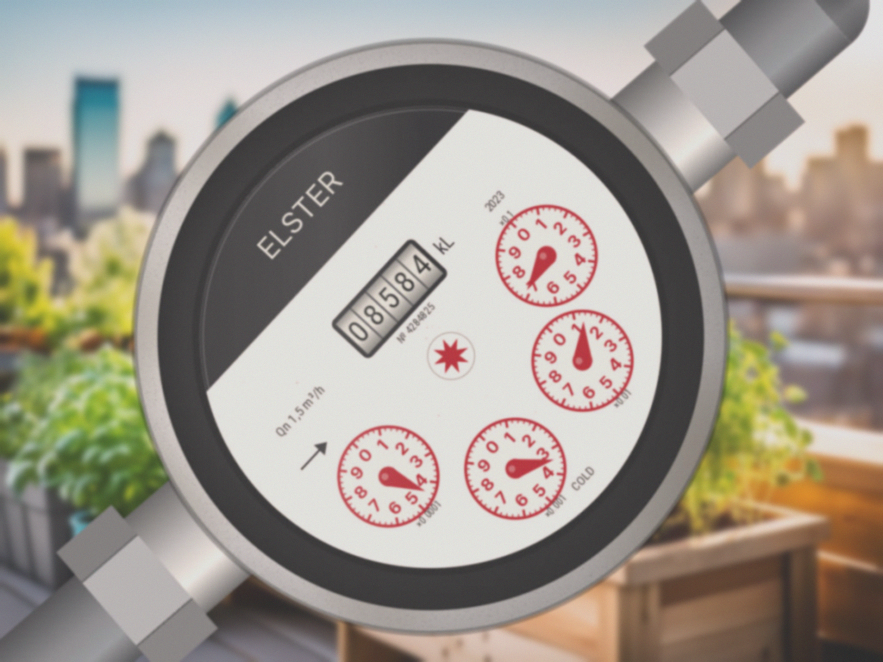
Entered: {"value": 8584.7134, "unit": "kL"}
